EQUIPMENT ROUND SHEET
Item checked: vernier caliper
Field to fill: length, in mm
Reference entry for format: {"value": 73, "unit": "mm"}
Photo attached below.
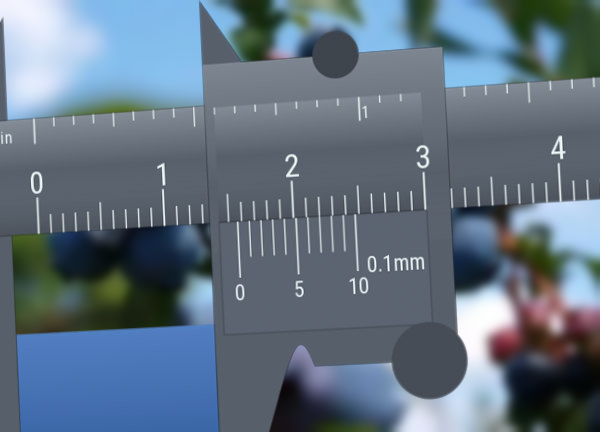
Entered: {"value": 15.7, "unit": "mm"}
